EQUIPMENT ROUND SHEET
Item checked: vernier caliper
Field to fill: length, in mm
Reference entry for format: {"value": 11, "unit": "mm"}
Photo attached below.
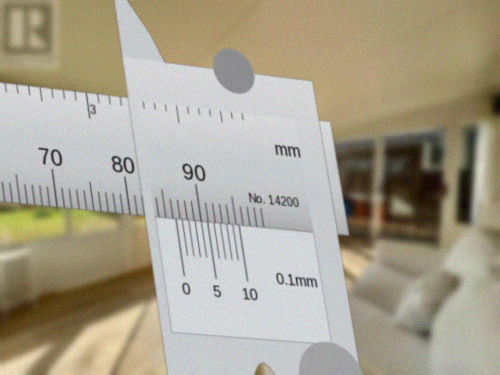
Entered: {"value": 86.4, "unit": "mm"}
